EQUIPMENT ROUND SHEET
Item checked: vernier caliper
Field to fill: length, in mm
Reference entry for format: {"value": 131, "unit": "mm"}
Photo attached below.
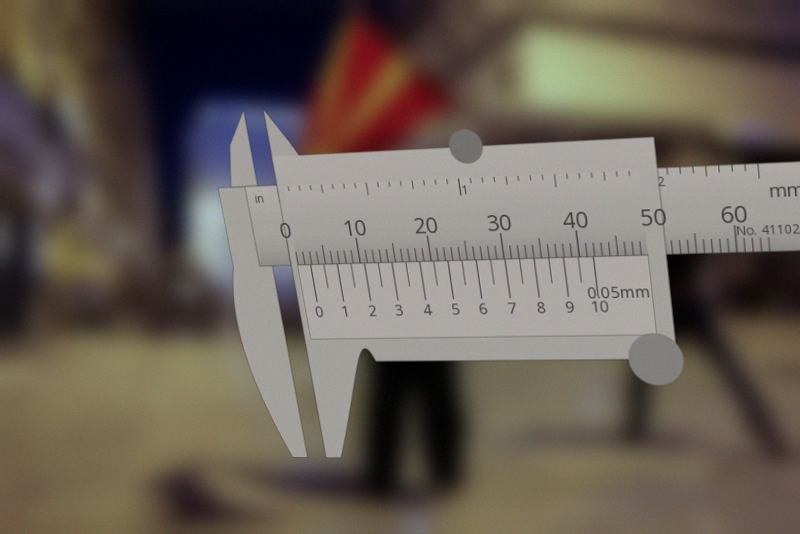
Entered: {"value": 2.8, "unit": "mm"}
